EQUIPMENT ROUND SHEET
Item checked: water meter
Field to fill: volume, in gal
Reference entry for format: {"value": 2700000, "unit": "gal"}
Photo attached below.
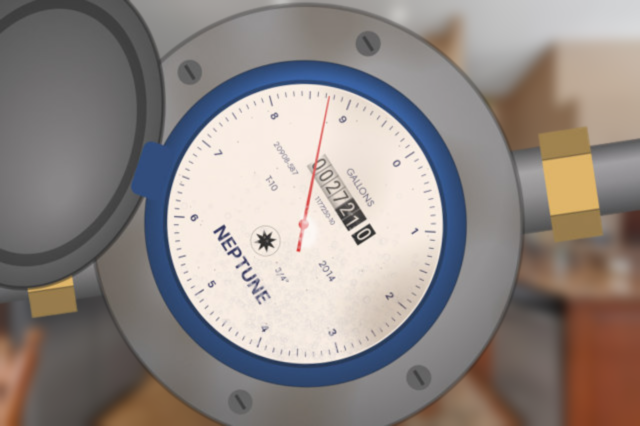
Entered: {"value": 27208.7, "unit": "gal"}
